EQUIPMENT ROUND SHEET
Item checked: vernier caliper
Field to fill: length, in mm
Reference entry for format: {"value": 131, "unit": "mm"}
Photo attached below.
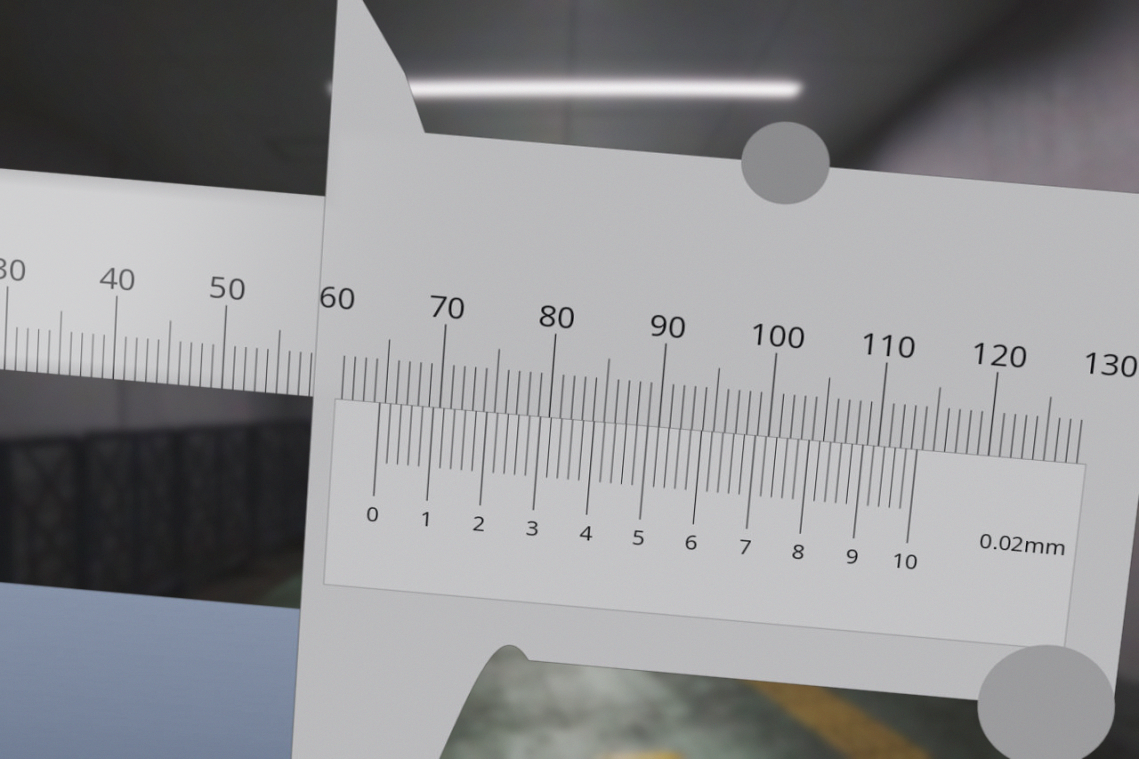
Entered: {"value": 64.5, "unit": "mm"}
